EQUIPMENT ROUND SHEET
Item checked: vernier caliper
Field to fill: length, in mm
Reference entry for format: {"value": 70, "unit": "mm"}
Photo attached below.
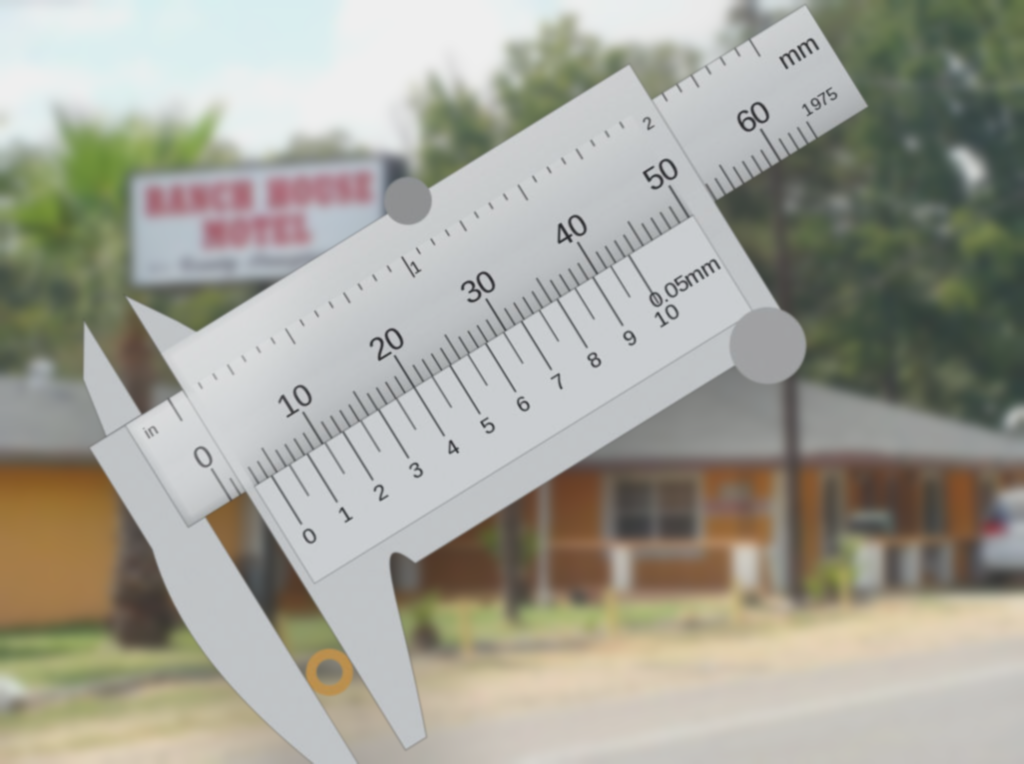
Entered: {"value": 4.4, "unit": "mm"}
